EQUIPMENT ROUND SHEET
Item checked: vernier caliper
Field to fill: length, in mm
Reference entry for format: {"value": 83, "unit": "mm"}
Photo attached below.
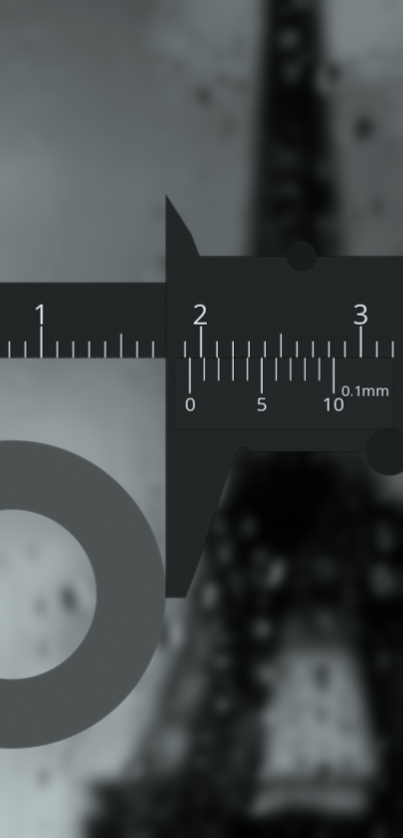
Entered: {"value": 19.3, "unit": "mm"}
